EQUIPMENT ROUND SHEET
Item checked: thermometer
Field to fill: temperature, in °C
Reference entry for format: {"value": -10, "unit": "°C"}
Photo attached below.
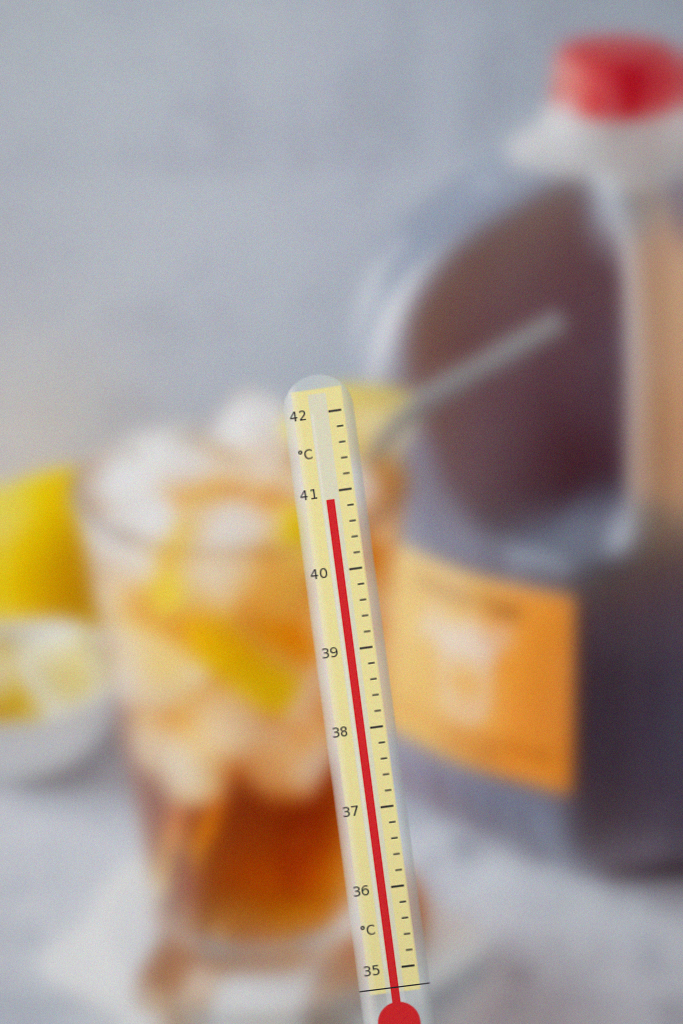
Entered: {"value": 40.9, "unit": "°C"}
